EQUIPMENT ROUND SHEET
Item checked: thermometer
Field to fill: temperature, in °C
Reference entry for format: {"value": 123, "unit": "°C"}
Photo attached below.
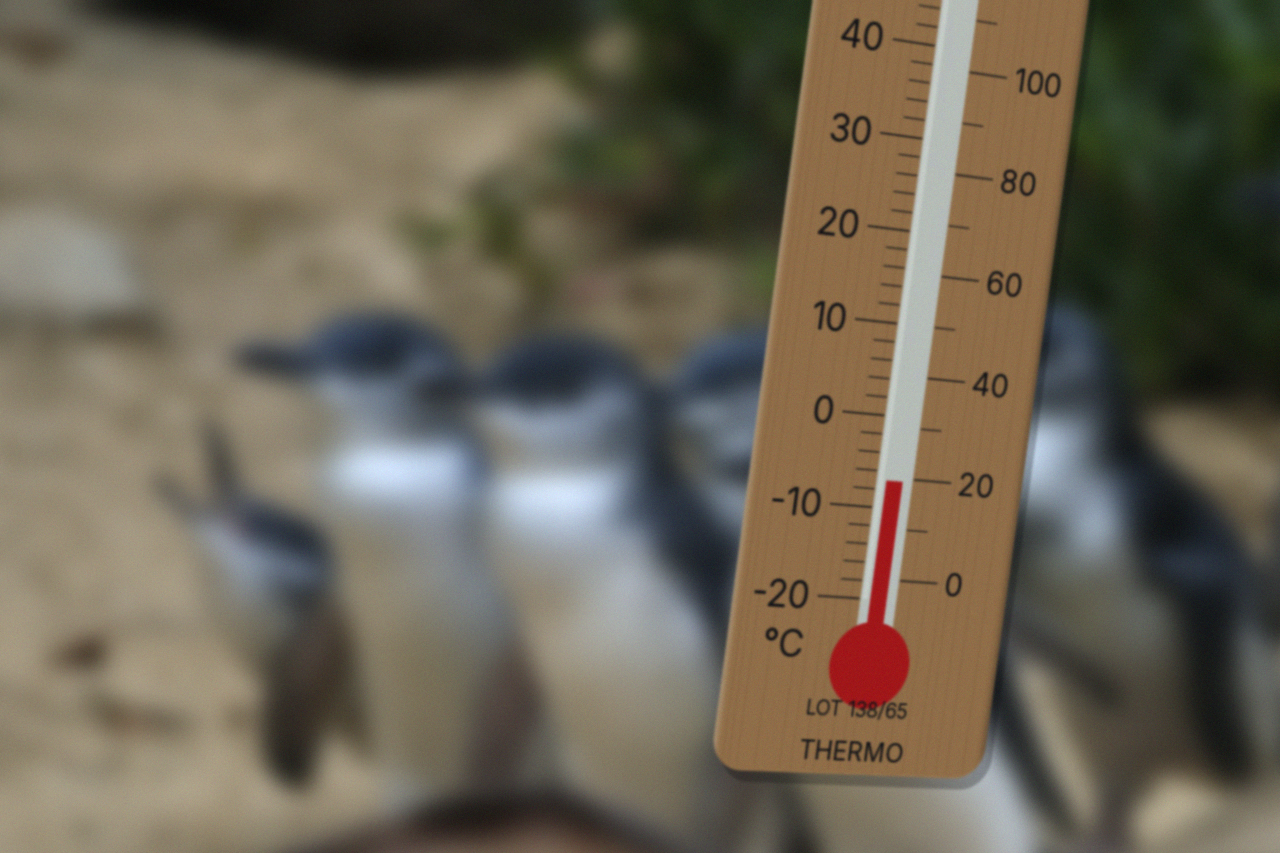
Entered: {"value": -7, "unit": "°C"}
